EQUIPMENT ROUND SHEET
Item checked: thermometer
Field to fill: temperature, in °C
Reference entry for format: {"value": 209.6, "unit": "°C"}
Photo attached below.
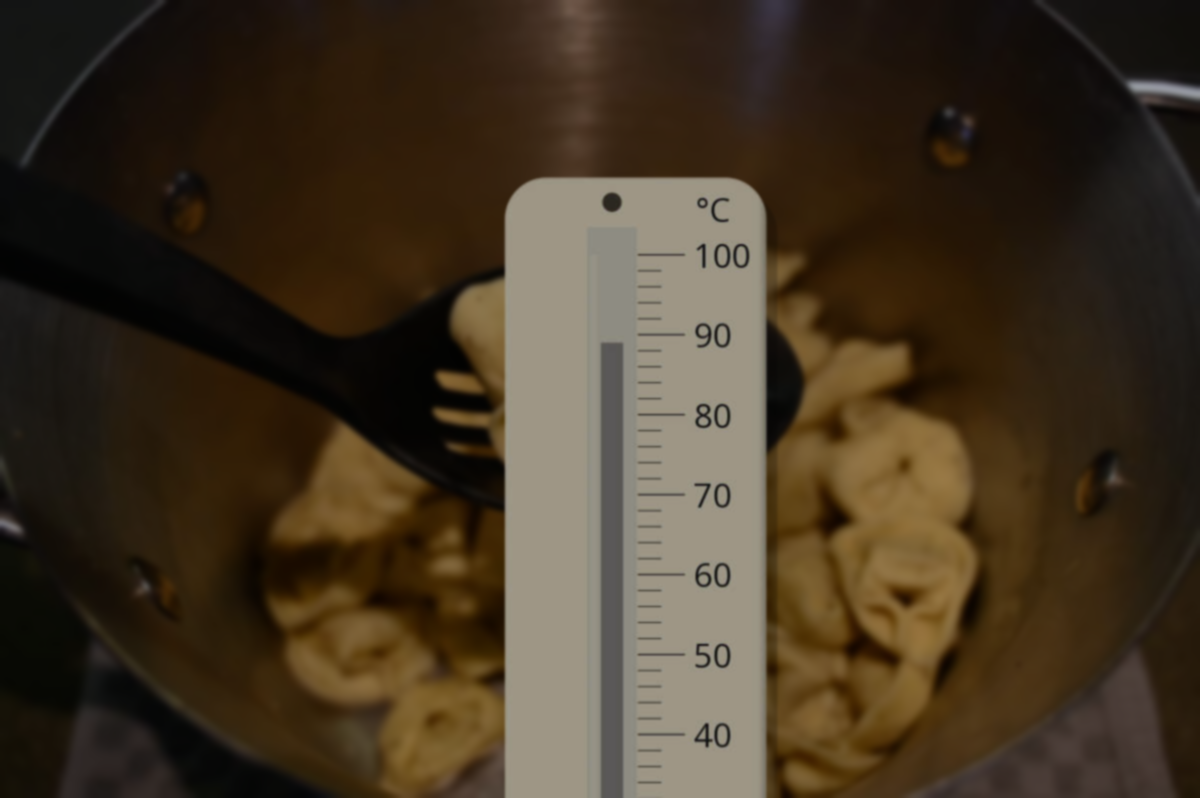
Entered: {"value": 89, "unit": "°C"}
